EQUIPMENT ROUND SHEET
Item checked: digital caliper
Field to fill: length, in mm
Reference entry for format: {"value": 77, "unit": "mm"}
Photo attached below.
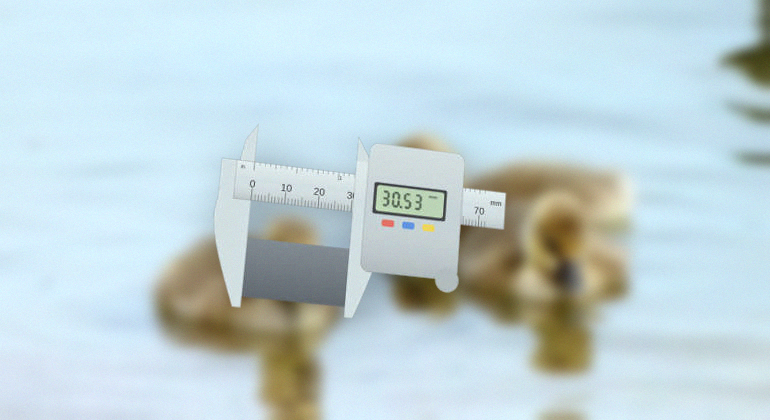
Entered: {"value": 30.53, "unit": "mm"}
